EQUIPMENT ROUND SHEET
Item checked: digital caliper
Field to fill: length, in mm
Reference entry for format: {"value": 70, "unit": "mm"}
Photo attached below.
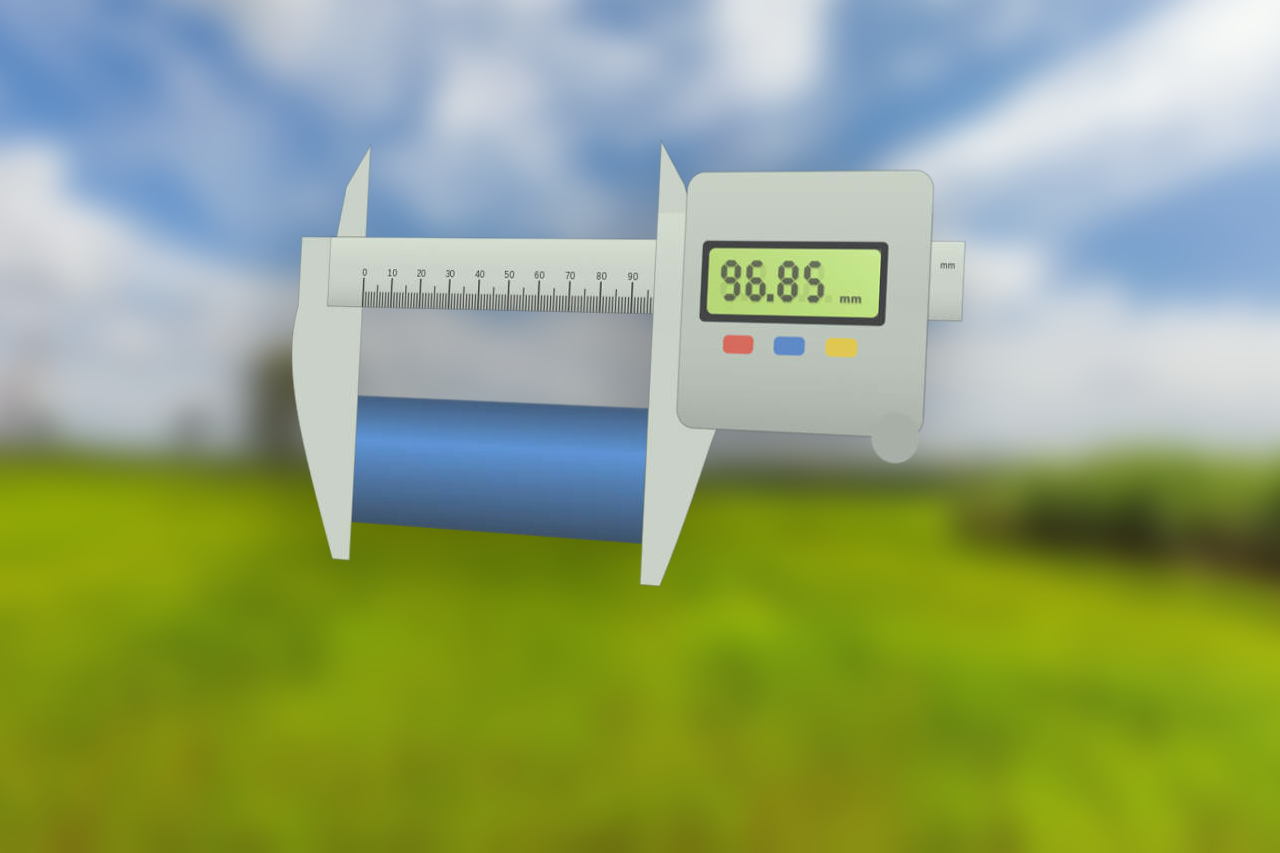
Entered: {"value": 96.85, "unit": "mm"}
